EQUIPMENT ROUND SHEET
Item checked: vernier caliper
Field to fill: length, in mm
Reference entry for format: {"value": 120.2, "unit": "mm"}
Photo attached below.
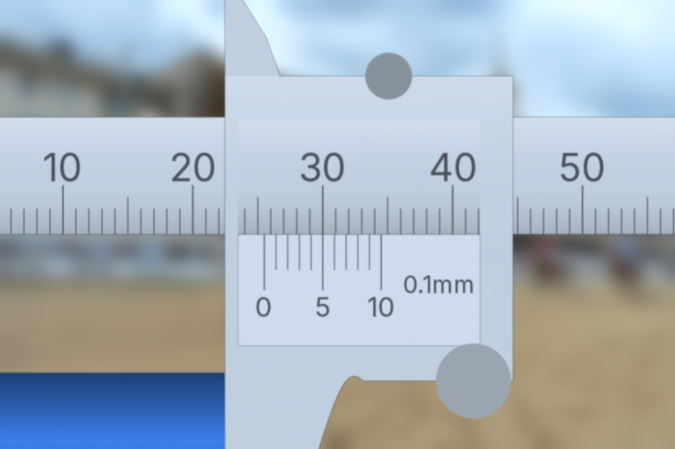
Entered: {"value": 25.5, "unit": "mm"}
